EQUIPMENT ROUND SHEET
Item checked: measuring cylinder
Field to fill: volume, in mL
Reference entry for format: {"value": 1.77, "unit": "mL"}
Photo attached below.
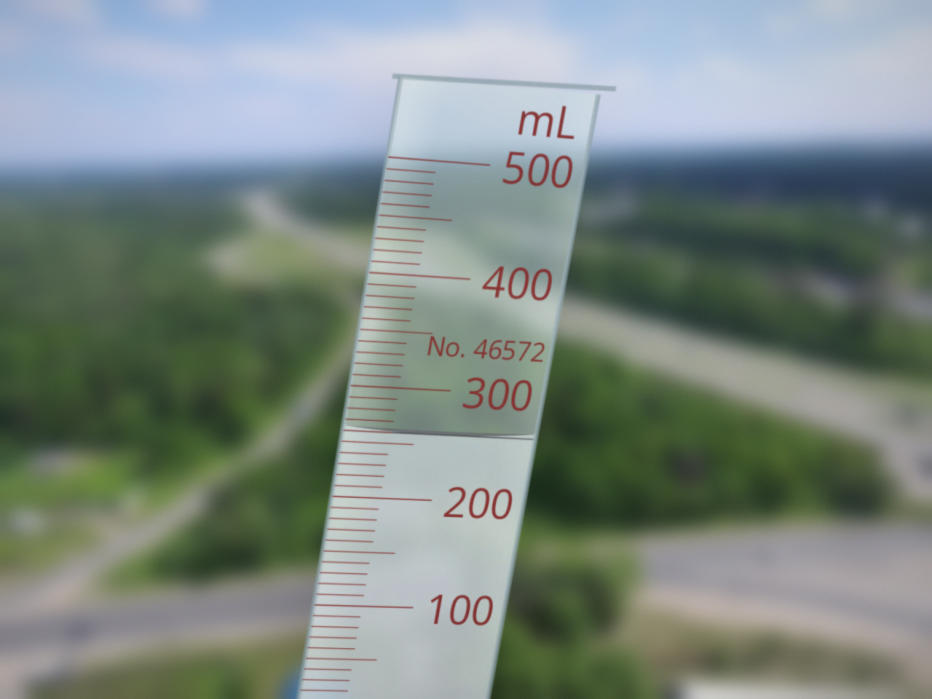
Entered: {"value": 260, "unit": "mL"}
